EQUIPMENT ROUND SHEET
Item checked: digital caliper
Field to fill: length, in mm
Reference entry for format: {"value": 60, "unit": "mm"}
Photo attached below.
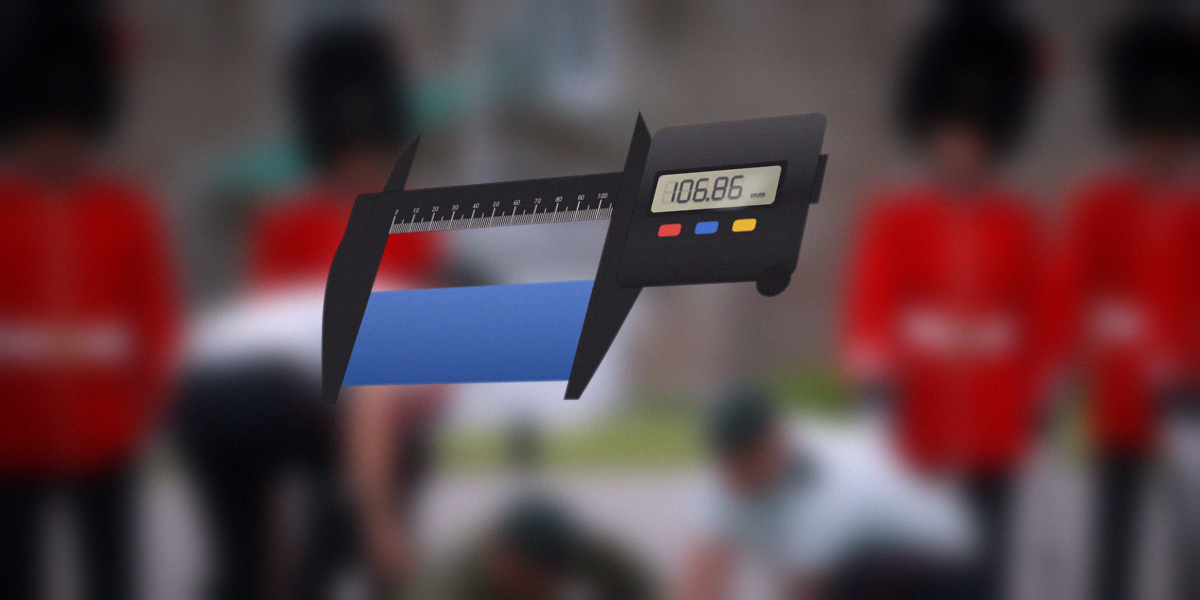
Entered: {"value": 106.86, "unit": "mm"}
